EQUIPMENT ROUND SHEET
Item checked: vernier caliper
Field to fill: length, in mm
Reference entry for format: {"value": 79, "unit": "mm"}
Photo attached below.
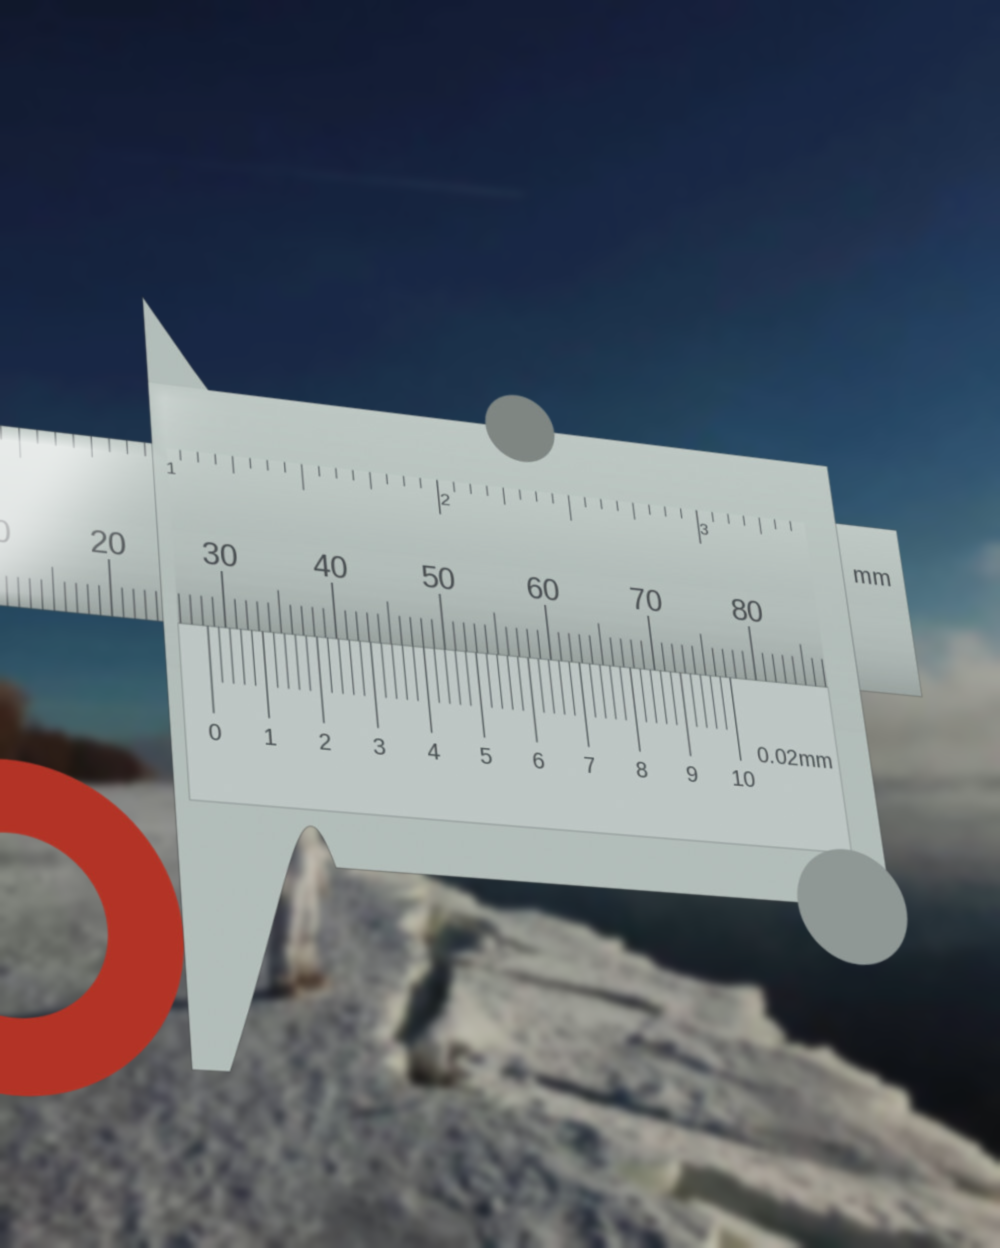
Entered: {"value": 28.4, "unit": "mm"}
